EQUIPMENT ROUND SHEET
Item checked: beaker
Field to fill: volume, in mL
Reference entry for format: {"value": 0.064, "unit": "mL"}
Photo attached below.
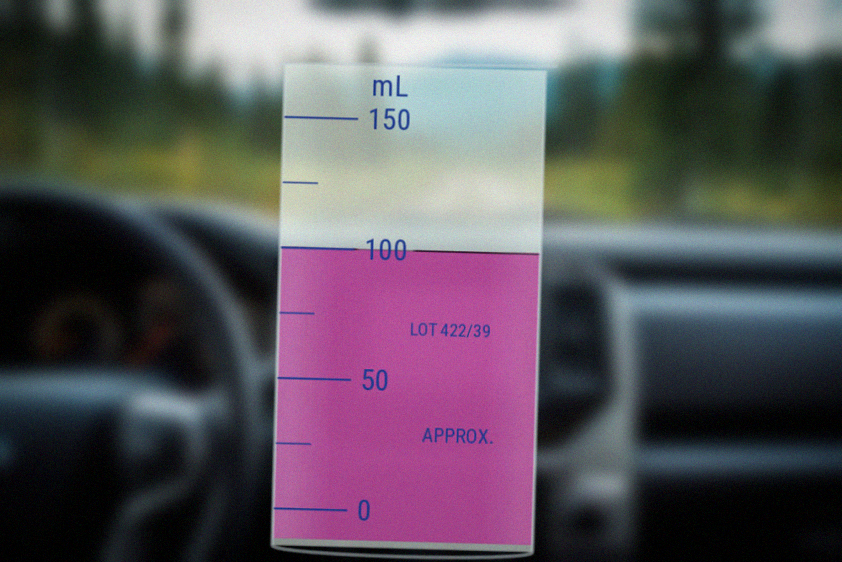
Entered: {"value": 100, "unit": "mL"}
